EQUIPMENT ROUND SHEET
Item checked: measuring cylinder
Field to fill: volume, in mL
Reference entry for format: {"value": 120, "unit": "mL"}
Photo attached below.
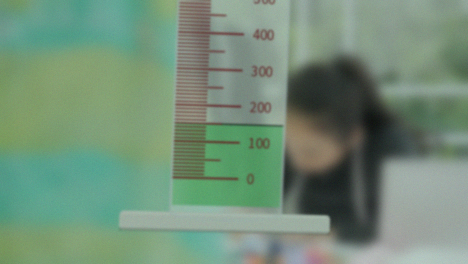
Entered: {"value": 150, "unit": "mL"}
